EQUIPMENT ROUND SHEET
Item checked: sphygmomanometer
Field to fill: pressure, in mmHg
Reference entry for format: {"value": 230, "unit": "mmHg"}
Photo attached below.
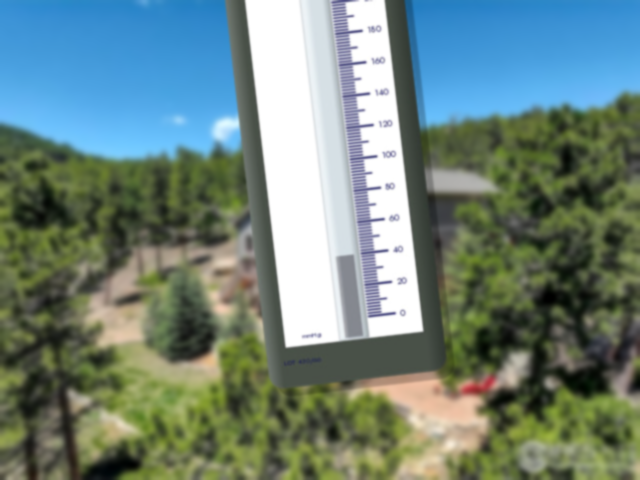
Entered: {"value": 40, "unit": "mmHg"}
